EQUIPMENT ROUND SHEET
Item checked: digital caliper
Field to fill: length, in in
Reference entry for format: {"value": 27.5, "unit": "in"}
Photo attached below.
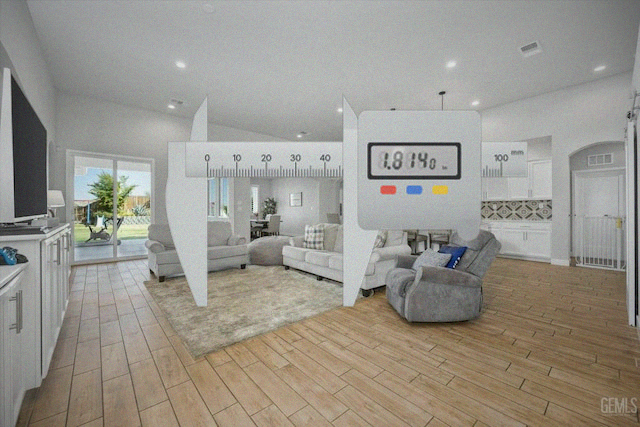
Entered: {"value": 1.8140, "unit": "in"}
